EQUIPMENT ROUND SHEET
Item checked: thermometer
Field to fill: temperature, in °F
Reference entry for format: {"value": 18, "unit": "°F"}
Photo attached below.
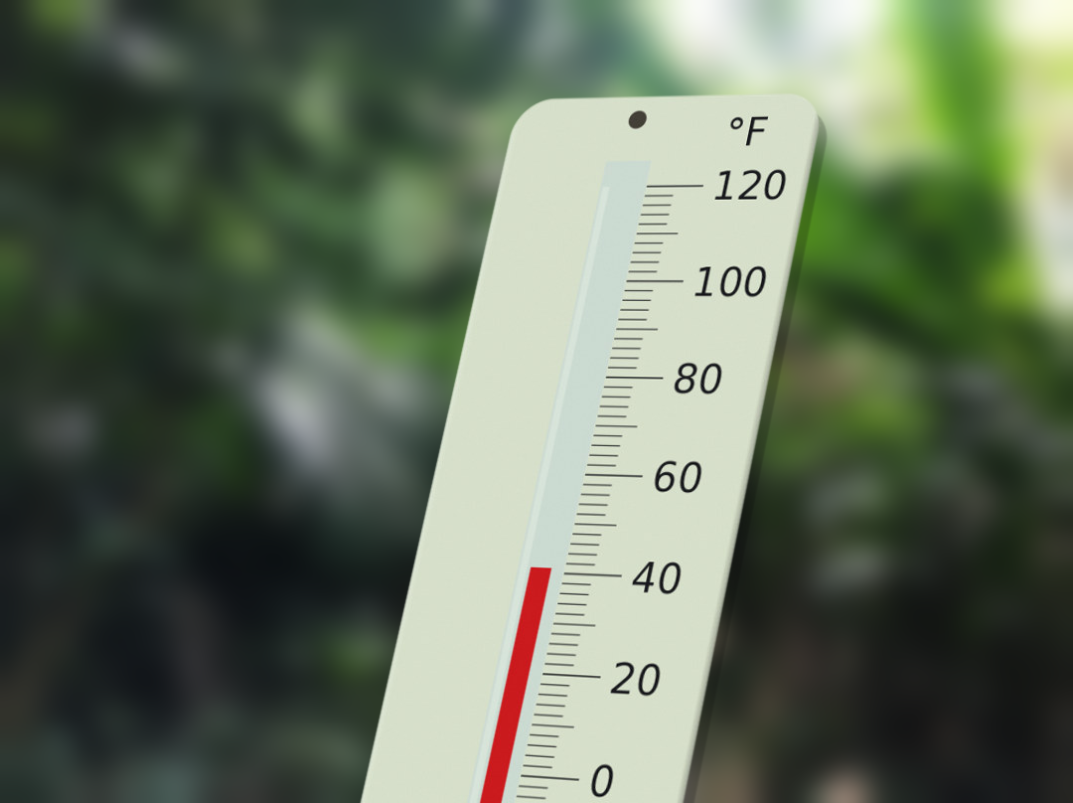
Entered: {"value": 41, "unit": "°F"}
